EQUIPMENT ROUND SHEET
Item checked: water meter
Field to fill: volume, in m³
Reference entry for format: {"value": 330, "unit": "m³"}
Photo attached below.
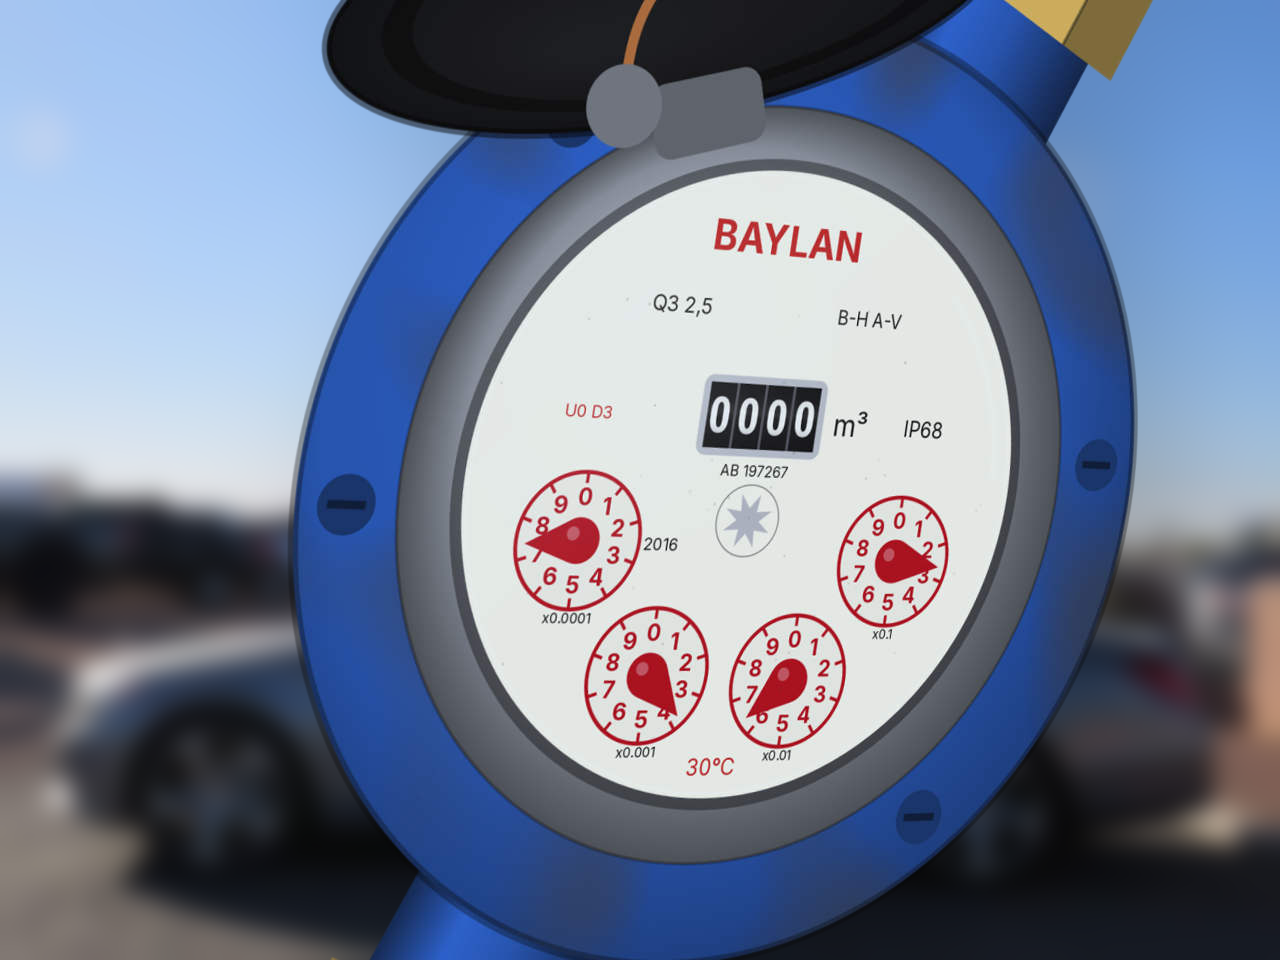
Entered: {"value": 0.2637, "unit": "m³"}
